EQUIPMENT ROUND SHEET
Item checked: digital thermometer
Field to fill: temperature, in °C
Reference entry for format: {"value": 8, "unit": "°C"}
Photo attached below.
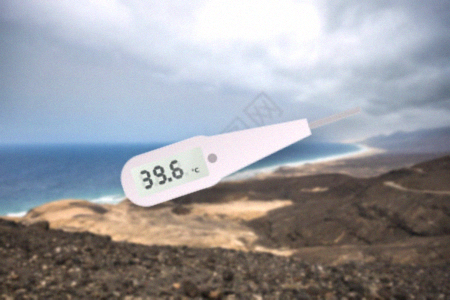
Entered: {"value": 39.6, "unit": "°C"}
